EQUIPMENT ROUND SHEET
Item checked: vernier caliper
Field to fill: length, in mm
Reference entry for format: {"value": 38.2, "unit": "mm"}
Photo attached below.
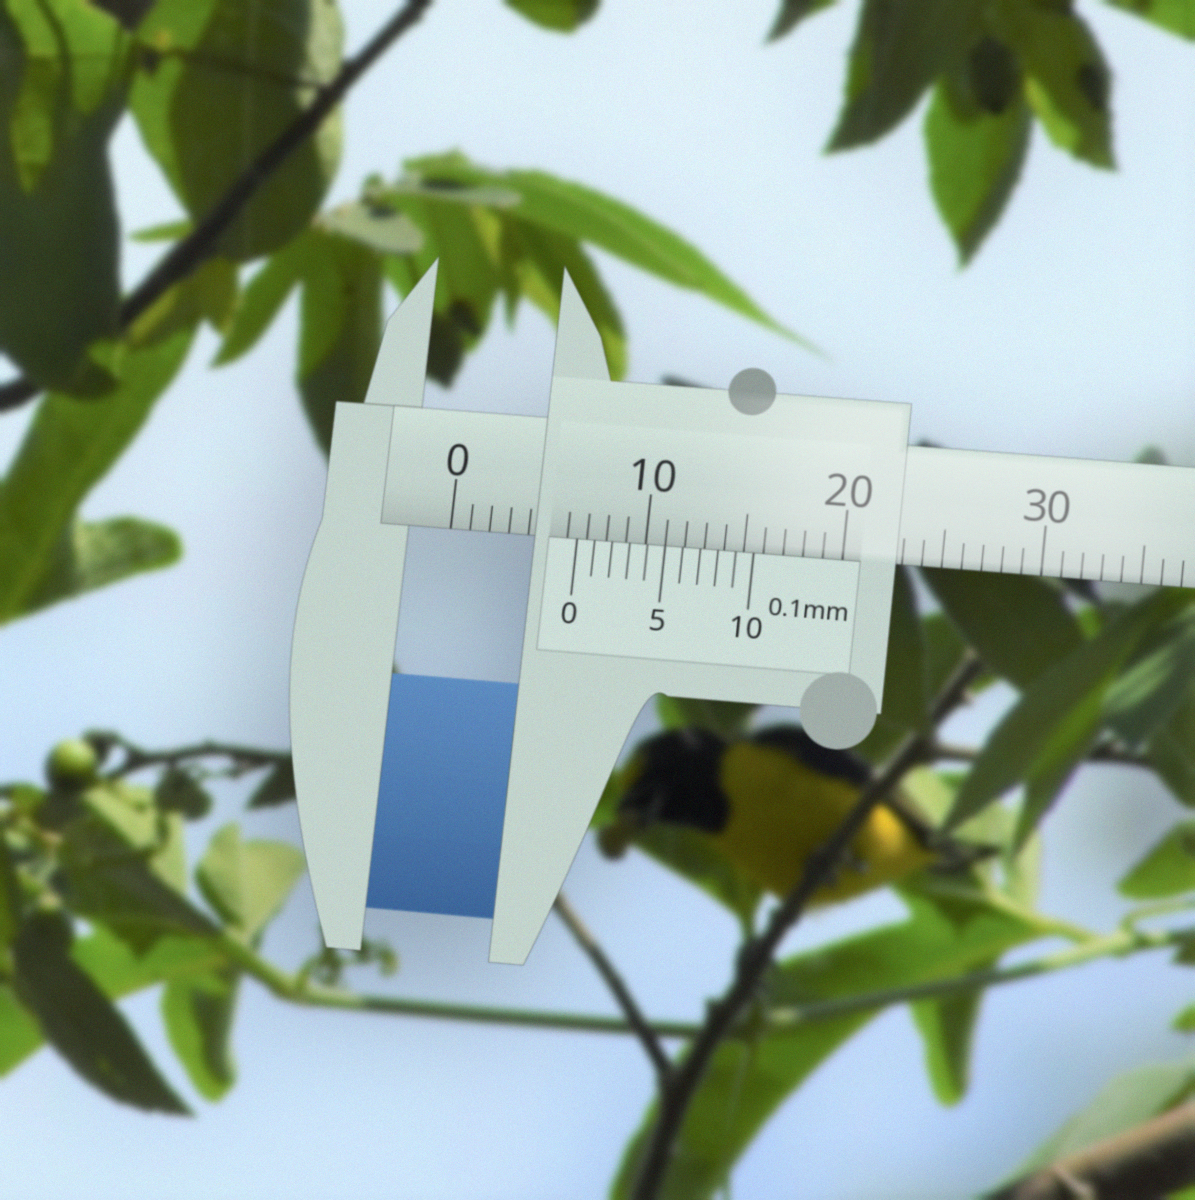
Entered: {"value": 6.5, "unit": "mm"}
